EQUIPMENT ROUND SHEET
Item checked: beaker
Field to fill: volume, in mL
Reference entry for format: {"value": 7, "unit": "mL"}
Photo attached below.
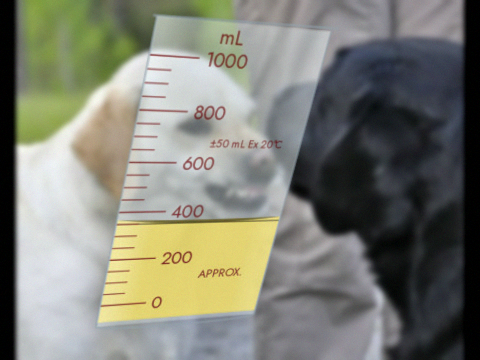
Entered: {"value": 350, "unit": "mL"}
